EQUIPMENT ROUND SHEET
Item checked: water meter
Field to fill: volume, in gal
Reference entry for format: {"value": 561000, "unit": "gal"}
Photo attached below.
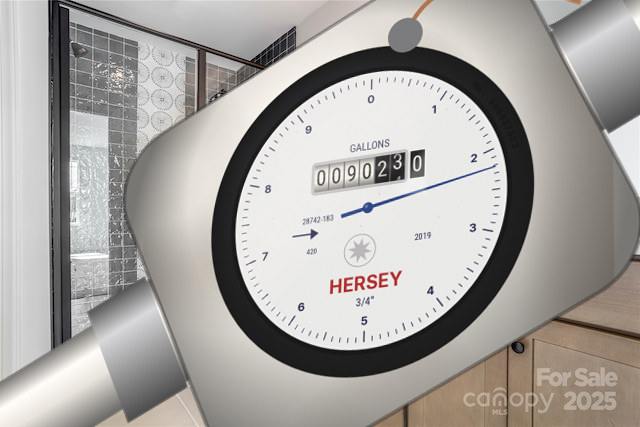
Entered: {"value": 90232.2, "unit": "gal"}
